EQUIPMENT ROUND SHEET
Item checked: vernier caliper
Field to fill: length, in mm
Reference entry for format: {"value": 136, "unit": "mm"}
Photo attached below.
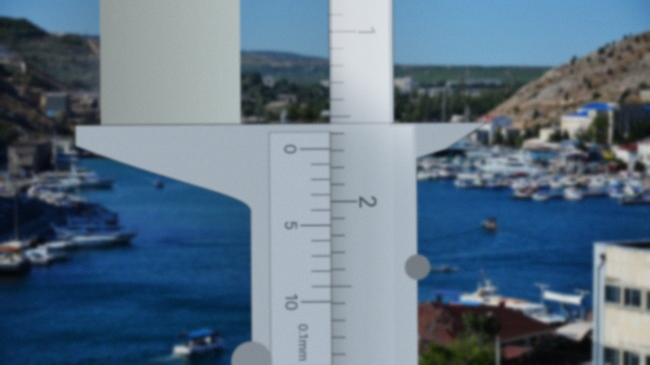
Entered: {"value": 16.9, "unit": "mm"}
